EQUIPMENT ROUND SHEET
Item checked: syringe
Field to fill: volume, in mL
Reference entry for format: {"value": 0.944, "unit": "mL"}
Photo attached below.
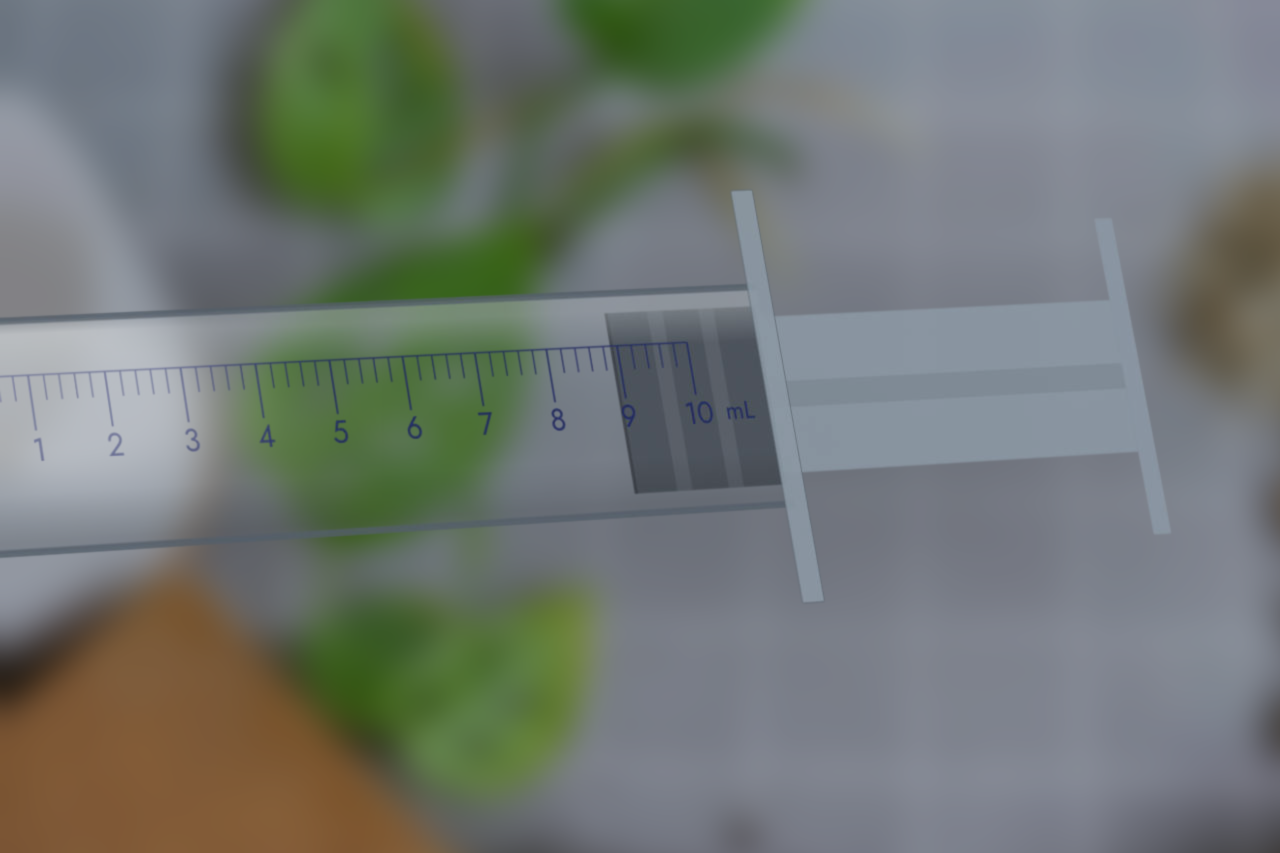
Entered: {"value": 8.9, "unit": "mL"}
